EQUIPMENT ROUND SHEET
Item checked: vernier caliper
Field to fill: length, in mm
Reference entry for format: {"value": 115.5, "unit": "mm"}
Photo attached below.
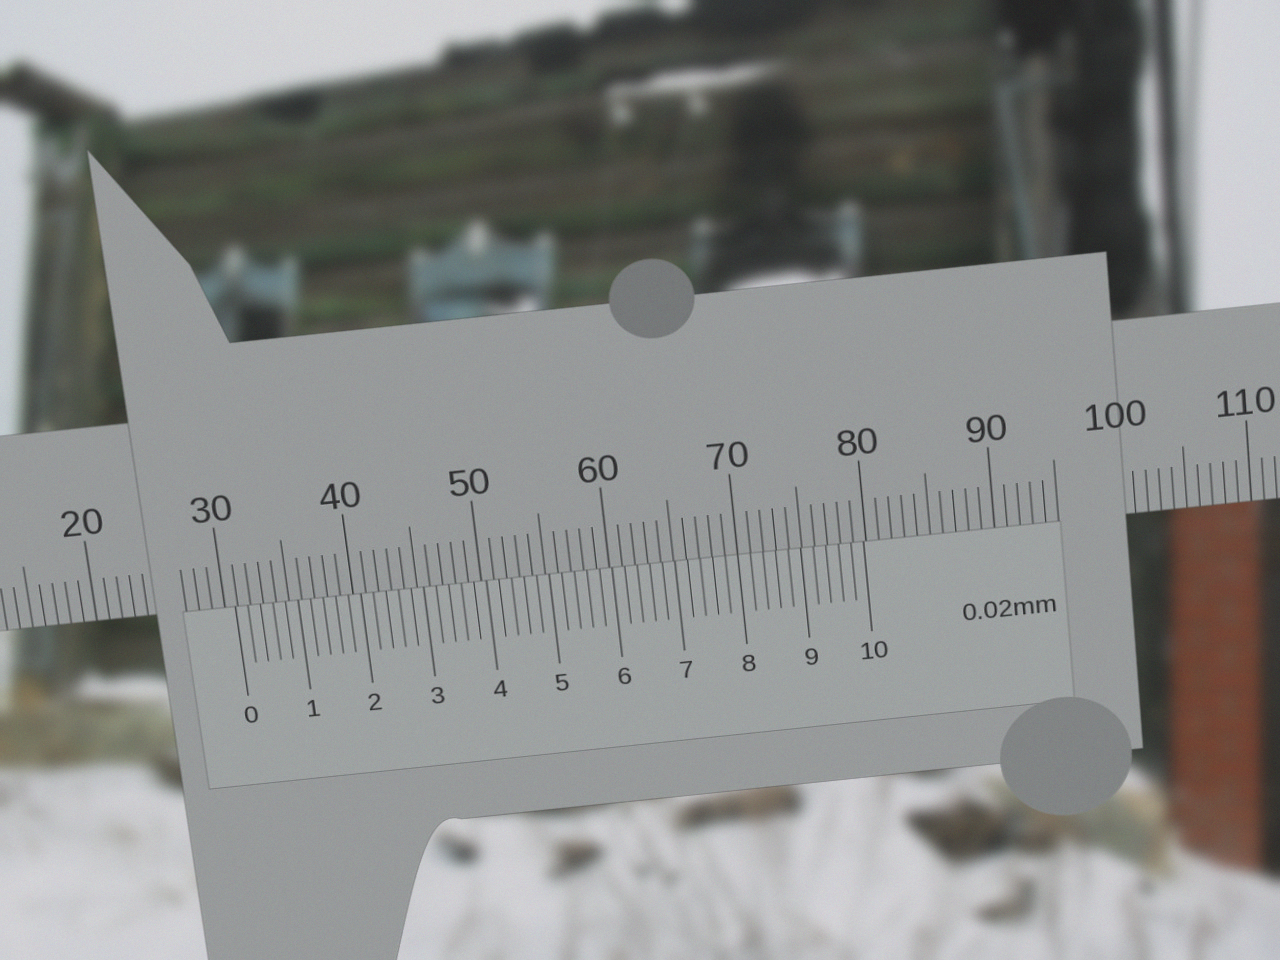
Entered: {"value": 30.8, "unit": "mm"}
